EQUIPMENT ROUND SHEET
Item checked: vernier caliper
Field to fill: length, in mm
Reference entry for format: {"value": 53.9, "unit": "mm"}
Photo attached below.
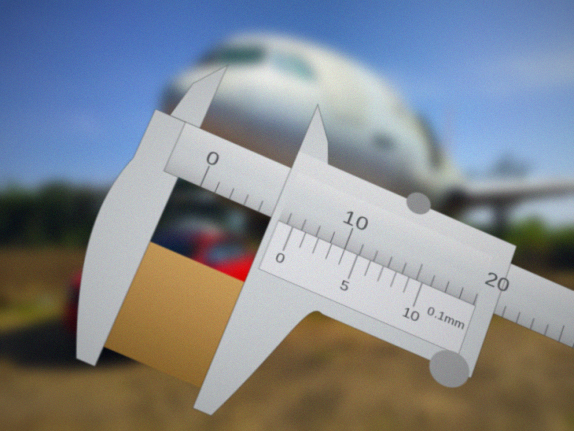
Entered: {"value": 6.4, "unit": "mm"}
